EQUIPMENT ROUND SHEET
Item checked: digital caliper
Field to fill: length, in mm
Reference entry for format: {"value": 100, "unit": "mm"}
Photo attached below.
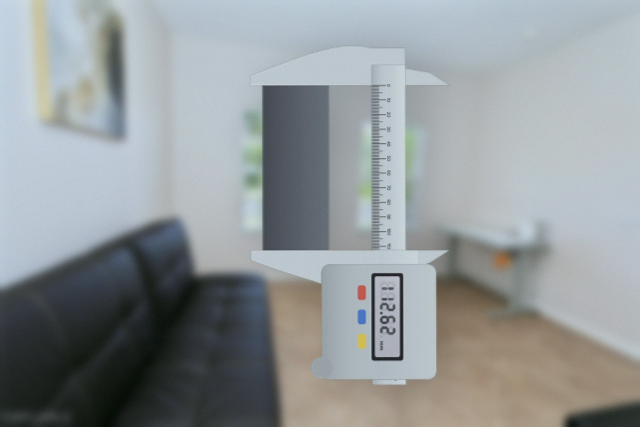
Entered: {"value": 112.62, "unit": "mm"}
